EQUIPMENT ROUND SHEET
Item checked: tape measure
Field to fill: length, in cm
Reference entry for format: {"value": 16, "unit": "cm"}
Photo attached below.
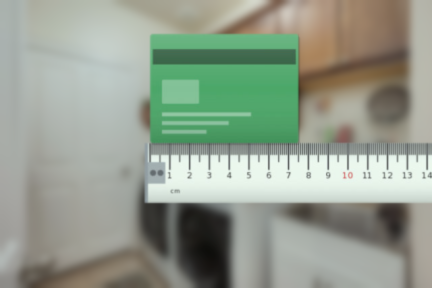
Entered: {"value": 7.5, "unit": "cm"}
